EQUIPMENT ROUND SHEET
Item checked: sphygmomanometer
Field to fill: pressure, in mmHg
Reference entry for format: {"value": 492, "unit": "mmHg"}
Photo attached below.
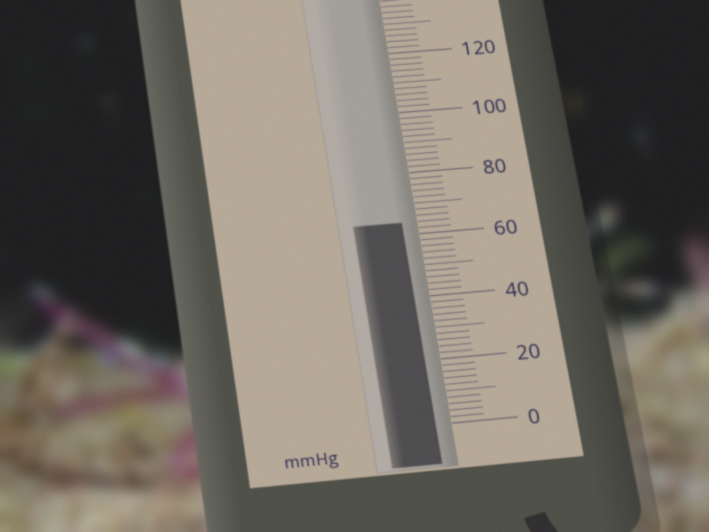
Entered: {"value": 64, "unit": "mmHg"}
